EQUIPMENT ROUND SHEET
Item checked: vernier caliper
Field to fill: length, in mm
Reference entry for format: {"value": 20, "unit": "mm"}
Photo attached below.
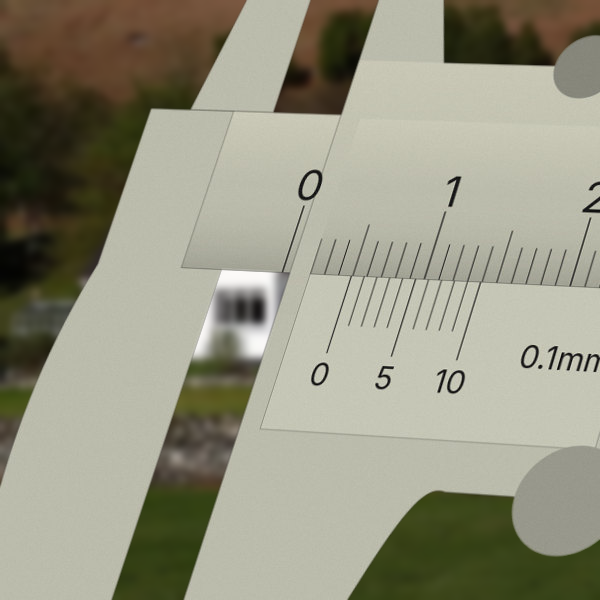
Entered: {"value": 4.9, "unit": "mm"}
